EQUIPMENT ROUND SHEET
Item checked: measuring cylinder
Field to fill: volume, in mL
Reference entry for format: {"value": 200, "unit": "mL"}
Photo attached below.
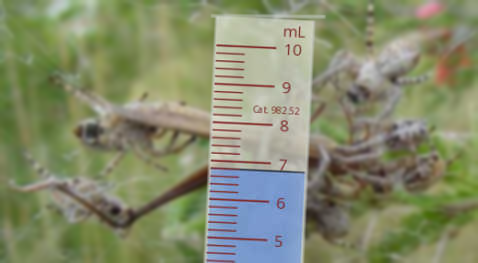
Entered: {"value": 6.8, "unit": "mL"}
